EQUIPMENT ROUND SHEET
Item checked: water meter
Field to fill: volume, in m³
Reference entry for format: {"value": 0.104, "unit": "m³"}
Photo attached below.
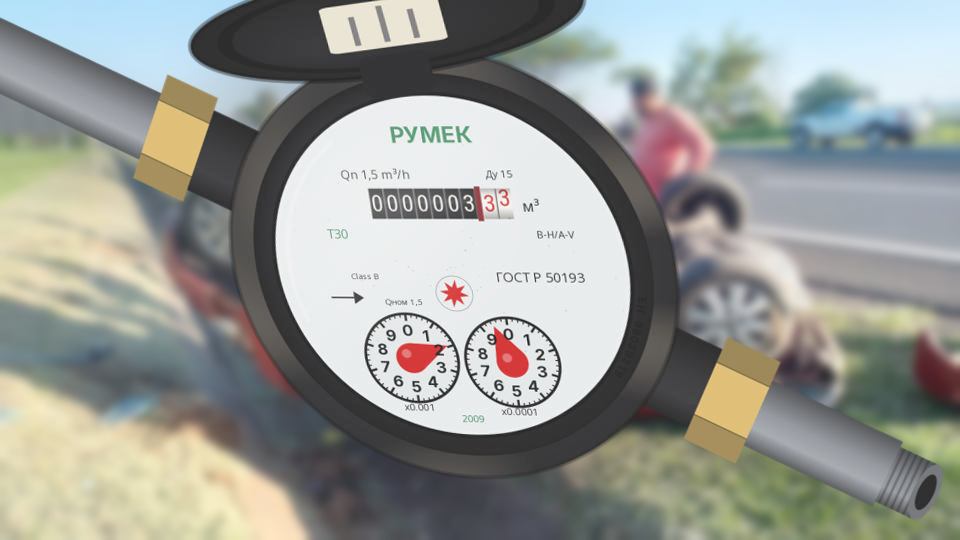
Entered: {"value": 3.3319, "unit": "m³"}
